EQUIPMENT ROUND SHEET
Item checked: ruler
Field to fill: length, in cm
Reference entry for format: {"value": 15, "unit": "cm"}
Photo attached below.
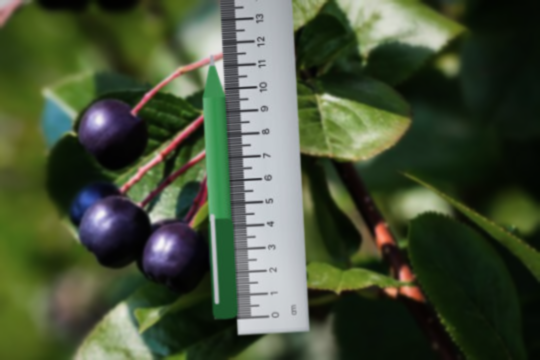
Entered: {"value": 11.5, "unit": "cm"}
